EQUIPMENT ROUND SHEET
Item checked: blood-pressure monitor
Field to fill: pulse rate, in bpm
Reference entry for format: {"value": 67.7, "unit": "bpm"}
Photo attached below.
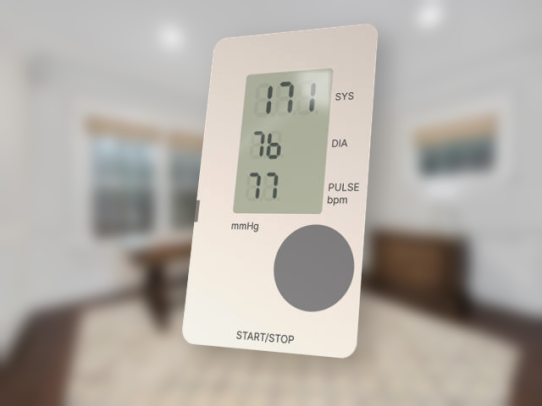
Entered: {"value": 77, "unit": "bpm"}
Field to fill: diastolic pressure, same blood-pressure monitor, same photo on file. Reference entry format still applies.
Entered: {"value": 76, "unit": "mmHg"}
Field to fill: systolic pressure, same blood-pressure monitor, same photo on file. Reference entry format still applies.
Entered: {"value": 171, "unit": "mmHg"}
